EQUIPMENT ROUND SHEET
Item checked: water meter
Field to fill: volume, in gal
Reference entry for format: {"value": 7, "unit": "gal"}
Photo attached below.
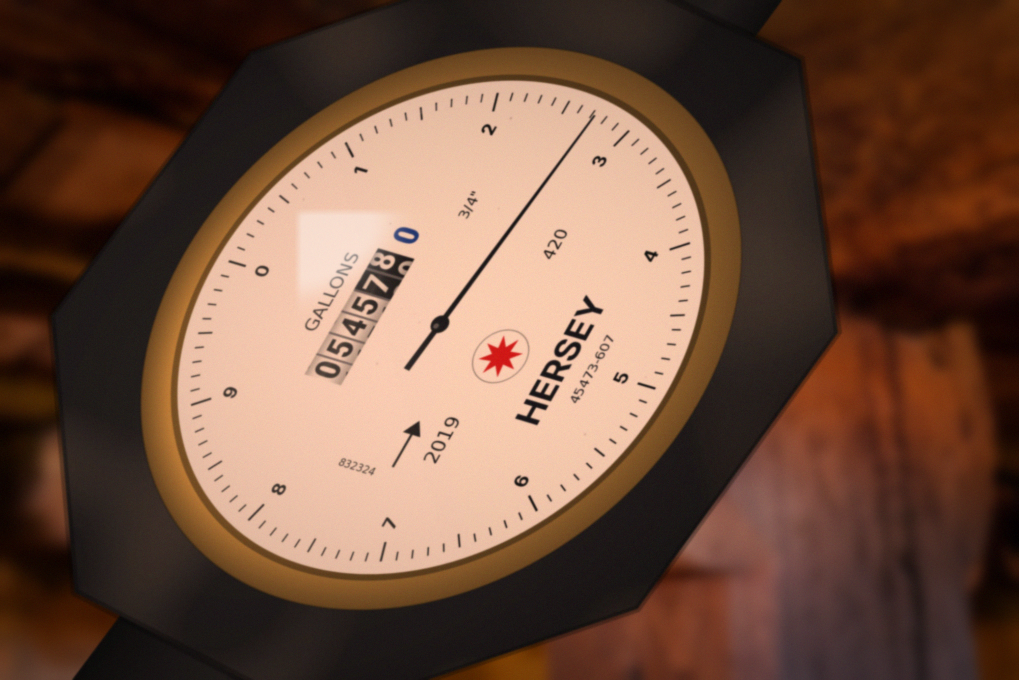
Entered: {"value": 545782.7, "unit": "gal"}
